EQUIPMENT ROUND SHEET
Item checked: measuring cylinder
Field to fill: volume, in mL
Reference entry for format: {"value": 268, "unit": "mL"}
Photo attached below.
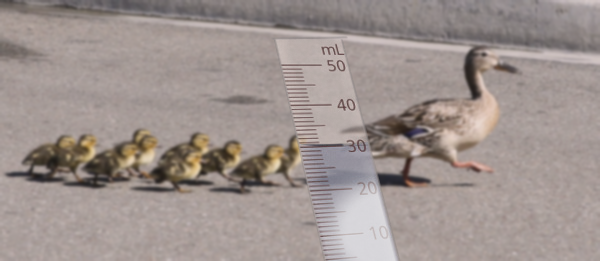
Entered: {"value": 30, "unit": "mL"}
